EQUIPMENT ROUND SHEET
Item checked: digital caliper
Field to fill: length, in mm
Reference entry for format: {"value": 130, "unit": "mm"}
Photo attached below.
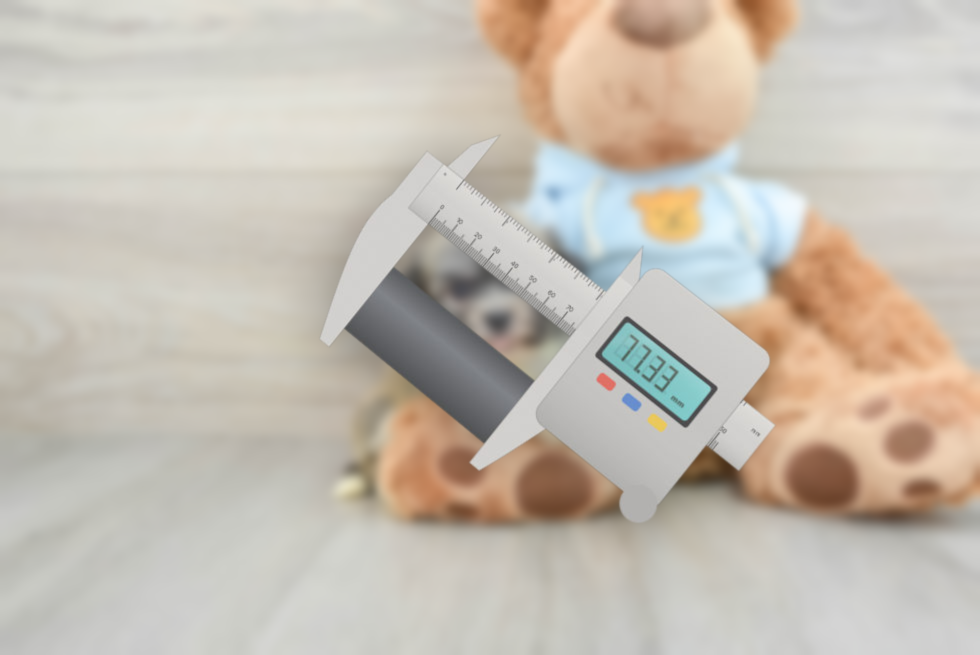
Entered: {"value": 77.33, "unit": "mm"}
